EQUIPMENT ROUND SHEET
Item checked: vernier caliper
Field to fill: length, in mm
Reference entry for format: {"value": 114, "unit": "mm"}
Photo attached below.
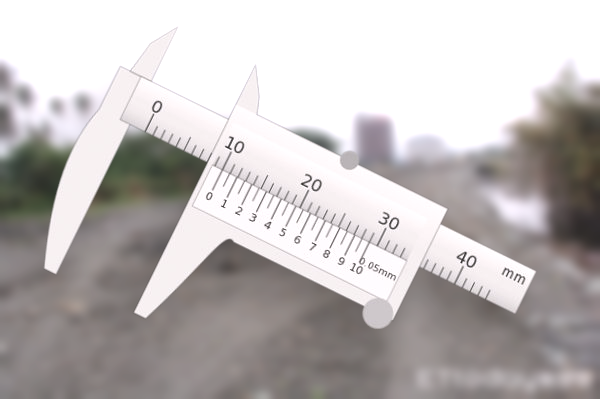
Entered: {"value": 10.0, "unit": "mm"}
